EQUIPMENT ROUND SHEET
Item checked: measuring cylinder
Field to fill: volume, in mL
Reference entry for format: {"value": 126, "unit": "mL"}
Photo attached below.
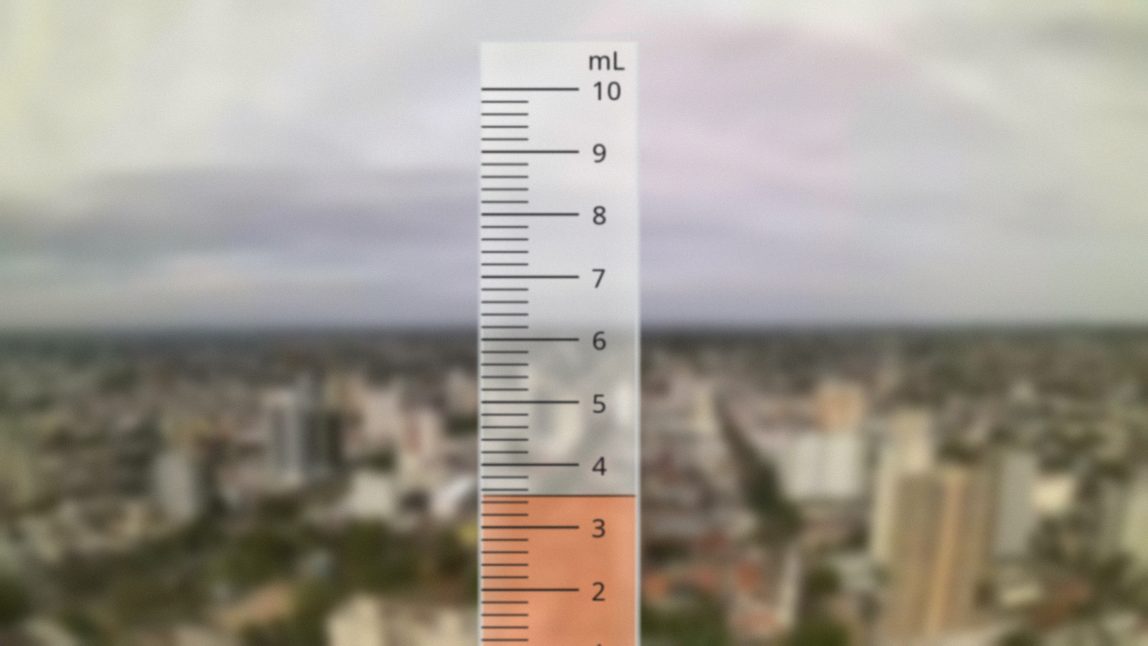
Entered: {"value": 3.5, "unit": "mL"}
